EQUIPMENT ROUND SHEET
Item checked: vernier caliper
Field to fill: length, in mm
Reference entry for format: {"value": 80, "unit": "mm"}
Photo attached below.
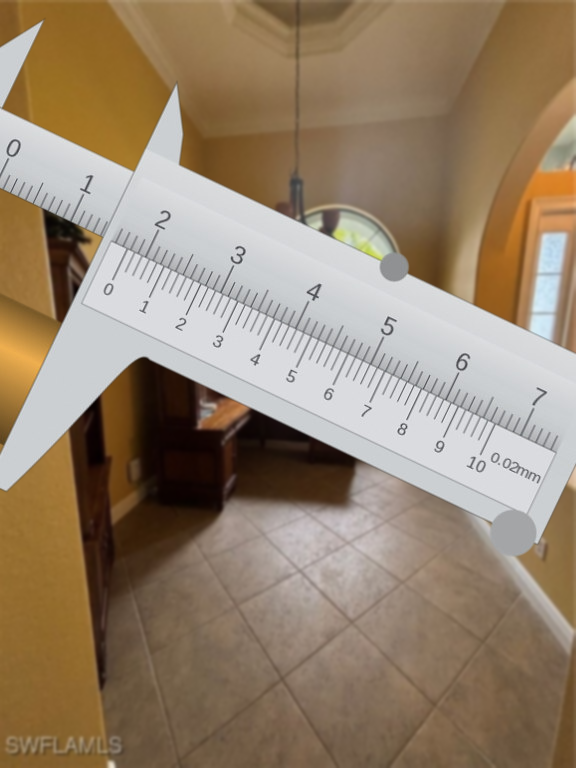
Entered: {"value": 17.6, "unit": "mm"}
